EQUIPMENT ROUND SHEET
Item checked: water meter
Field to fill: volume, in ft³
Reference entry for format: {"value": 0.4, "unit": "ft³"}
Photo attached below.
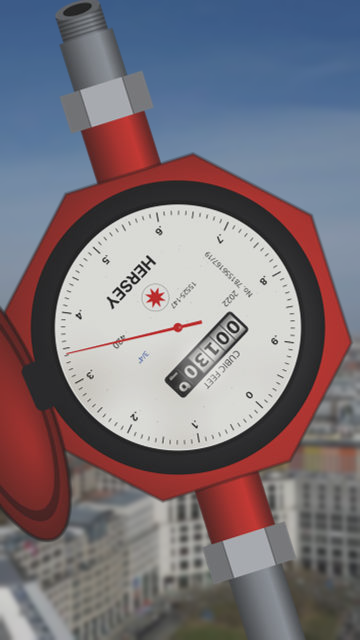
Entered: {"value": 1306.34, "unit": "ft³"}
